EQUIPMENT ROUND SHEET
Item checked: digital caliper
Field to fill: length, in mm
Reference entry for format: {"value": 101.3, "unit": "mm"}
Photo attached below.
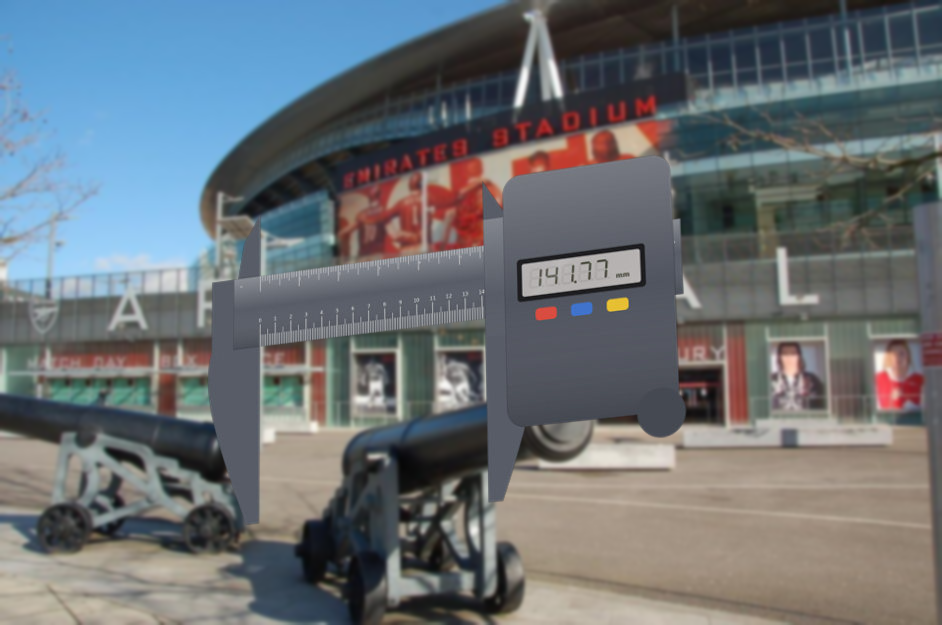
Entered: {"value": 141.77, "unit": "mm"}
